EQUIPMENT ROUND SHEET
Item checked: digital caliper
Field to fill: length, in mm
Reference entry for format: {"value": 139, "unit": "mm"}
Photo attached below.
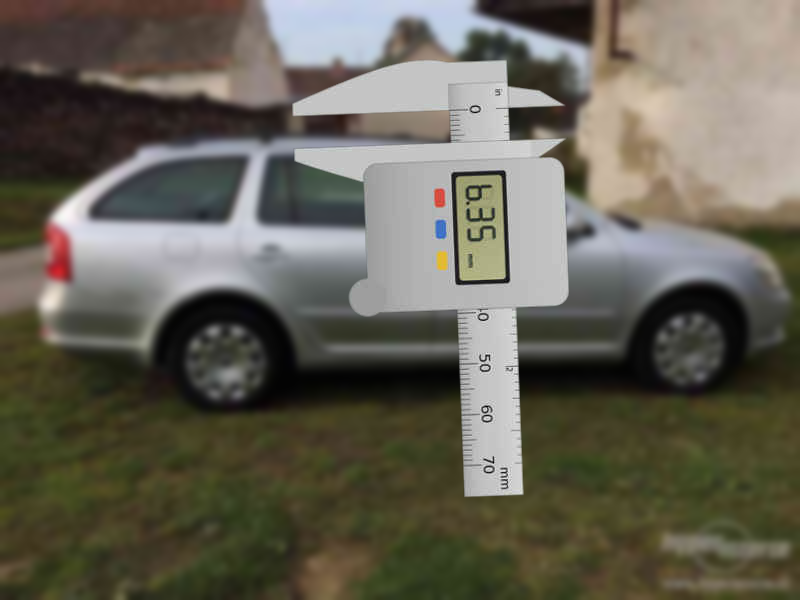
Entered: {"value": 6.35, "unit": "mm"}
